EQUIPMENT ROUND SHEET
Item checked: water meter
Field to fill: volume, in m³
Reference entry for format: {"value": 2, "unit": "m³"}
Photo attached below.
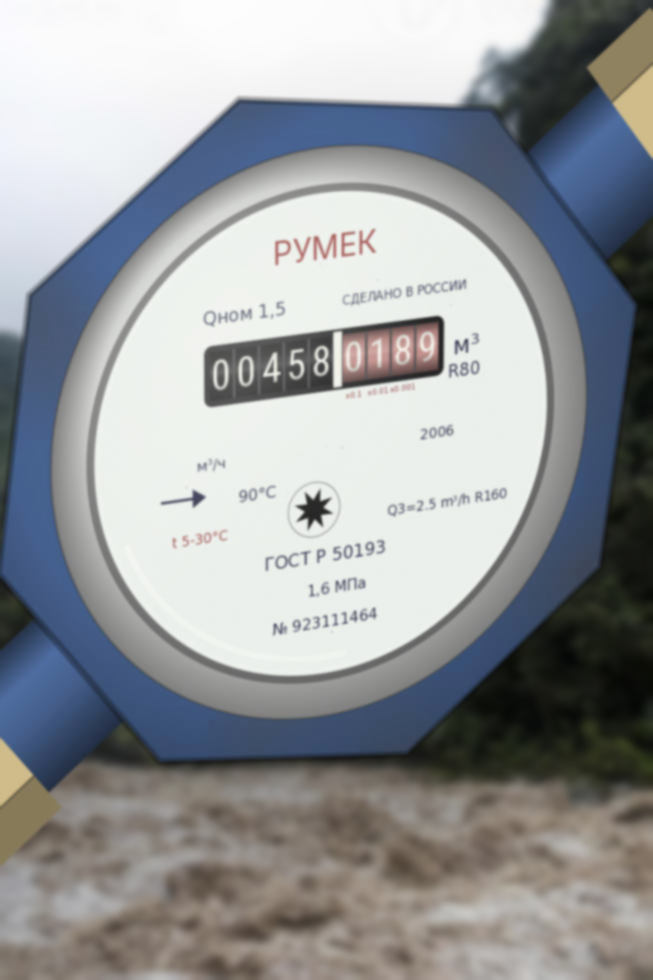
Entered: {"value": 458.0189, "unit": "m³"}
